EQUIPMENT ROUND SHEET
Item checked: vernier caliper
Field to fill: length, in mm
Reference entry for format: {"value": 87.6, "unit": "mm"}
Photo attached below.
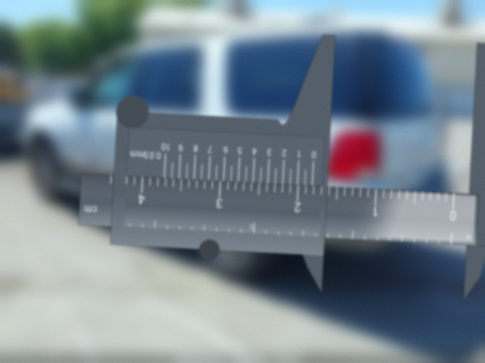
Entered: {"value": 18.2, "unit": "mm"}
